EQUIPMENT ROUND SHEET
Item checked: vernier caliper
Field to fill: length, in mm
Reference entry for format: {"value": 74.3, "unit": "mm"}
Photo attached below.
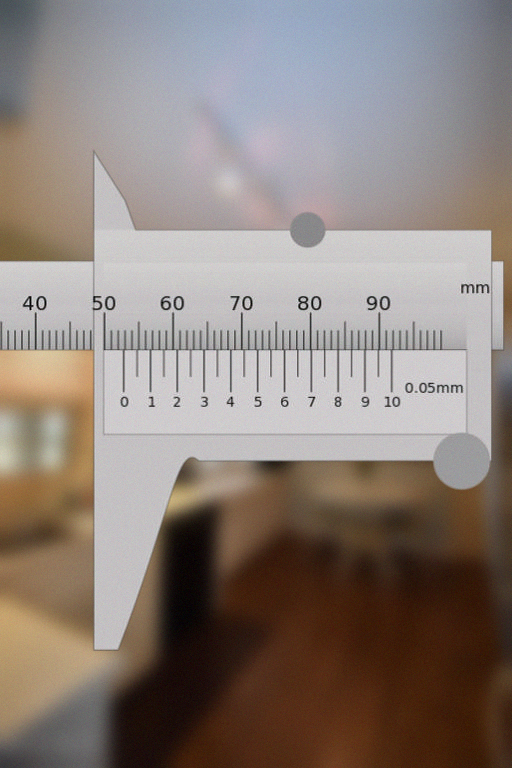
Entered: {"value": 52.8, "unit": "mm"}
